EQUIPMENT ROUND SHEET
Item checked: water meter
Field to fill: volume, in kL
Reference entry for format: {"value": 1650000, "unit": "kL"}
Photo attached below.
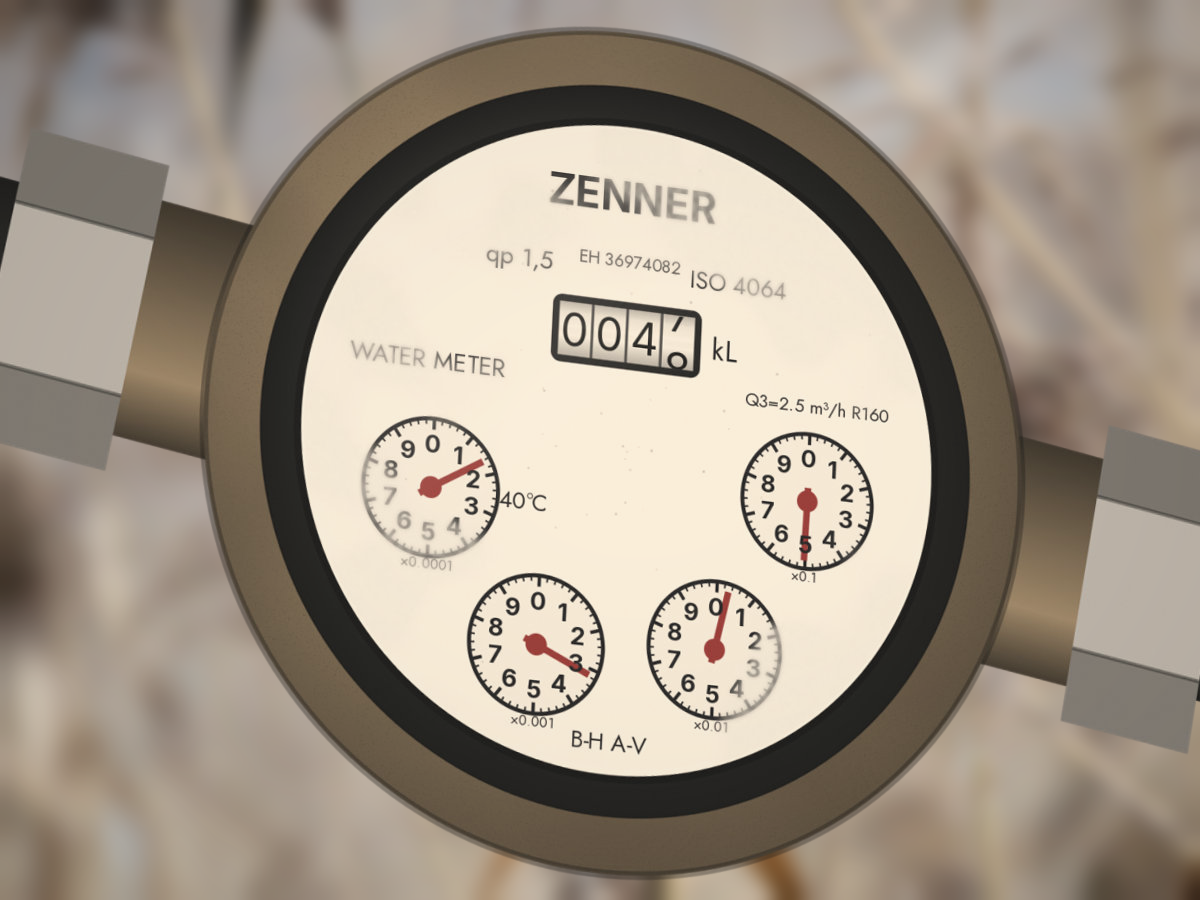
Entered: {"value": 47.5031, "unit": "kL"}
